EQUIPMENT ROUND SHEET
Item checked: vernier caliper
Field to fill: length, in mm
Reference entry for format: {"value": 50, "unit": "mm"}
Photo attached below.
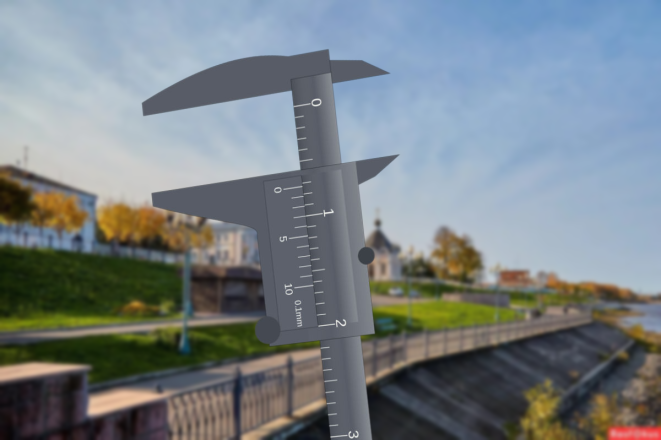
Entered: {"value": 7.3, "unit": "mm"}
